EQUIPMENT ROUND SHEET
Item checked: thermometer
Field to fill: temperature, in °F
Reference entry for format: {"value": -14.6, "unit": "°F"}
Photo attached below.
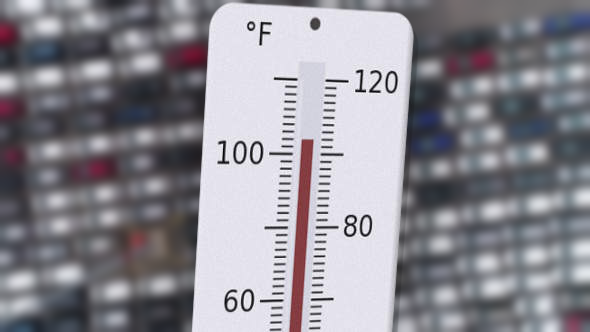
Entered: {"value": 104, "unit": "°F"}
